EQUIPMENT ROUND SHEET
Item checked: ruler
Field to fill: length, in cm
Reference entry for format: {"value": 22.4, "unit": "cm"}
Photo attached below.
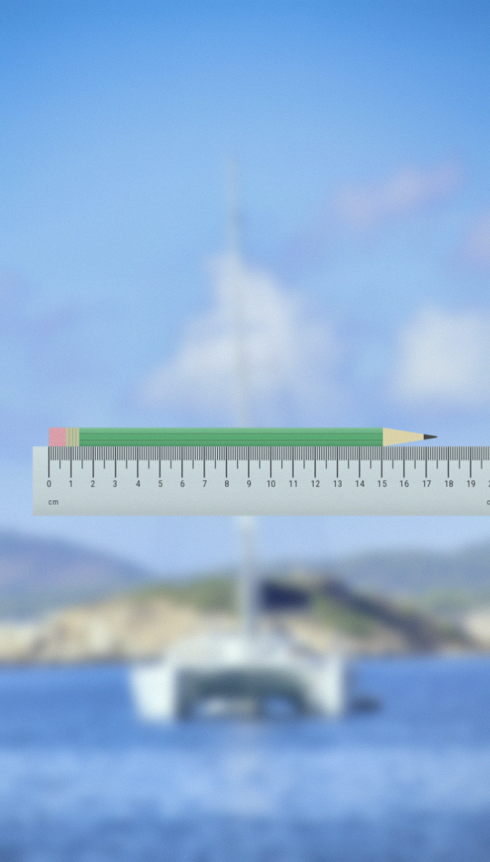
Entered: {"value": 17.5, "unit": "cm"}
